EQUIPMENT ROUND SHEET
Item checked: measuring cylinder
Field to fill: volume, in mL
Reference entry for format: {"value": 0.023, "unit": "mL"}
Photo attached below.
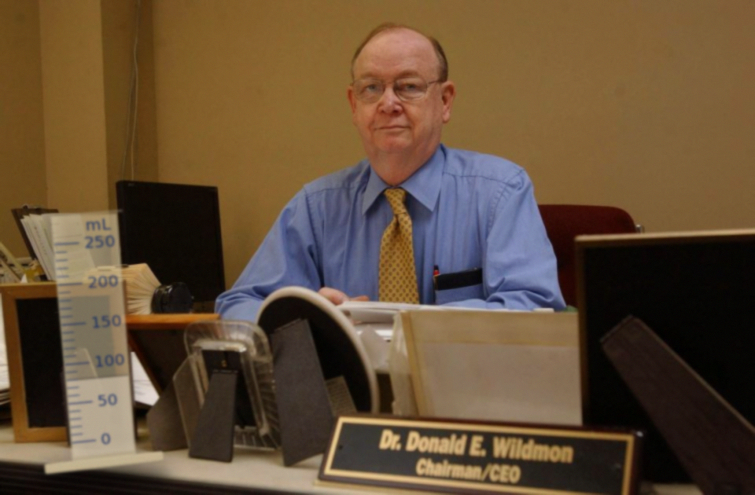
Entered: {"value": 80, "unit": "mL"}
